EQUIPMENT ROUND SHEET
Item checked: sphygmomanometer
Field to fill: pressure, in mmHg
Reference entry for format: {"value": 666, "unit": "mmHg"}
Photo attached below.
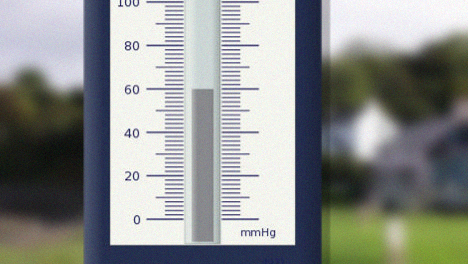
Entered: {"value": 60, "unit": "mmHg"}
